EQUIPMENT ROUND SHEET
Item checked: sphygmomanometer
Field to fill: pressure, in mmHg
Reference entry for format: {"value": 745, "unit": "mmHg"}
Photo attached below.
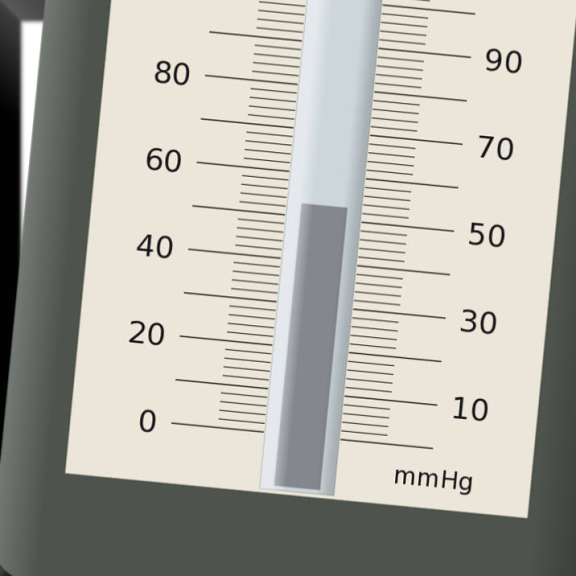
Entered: {"value": 53, "unit": "mmHg"}
